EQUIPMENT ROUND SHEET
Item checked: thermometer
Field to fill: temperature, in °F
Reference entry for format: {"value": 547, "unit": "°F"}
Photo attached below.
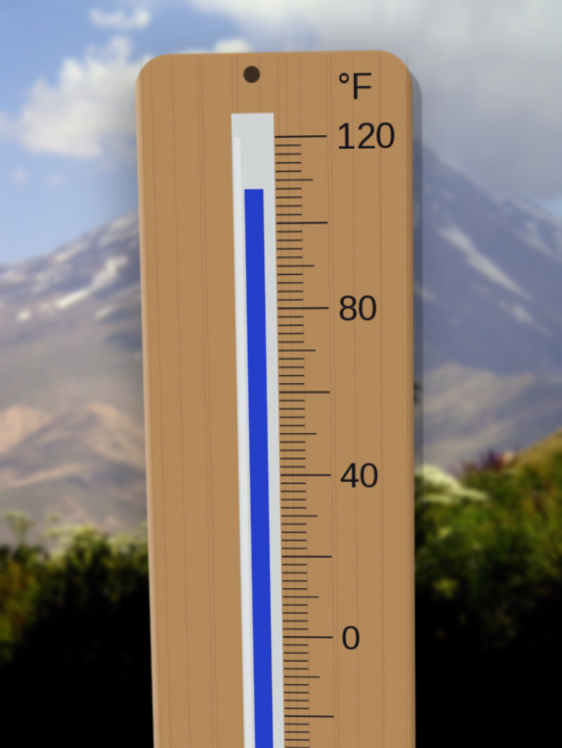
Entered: {"value": 108, "unit": "°F"}
